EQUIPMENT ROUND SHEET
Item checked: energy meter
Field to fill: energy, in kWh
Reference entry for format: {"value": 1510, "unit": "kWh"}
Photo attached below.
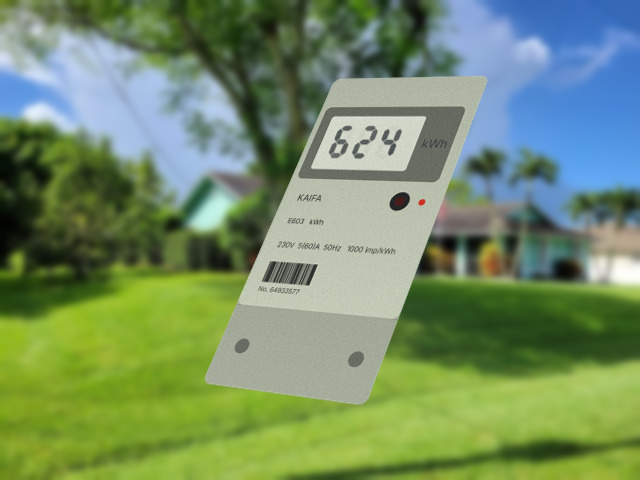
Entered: {"value": 624, "unit": "kWh"}
